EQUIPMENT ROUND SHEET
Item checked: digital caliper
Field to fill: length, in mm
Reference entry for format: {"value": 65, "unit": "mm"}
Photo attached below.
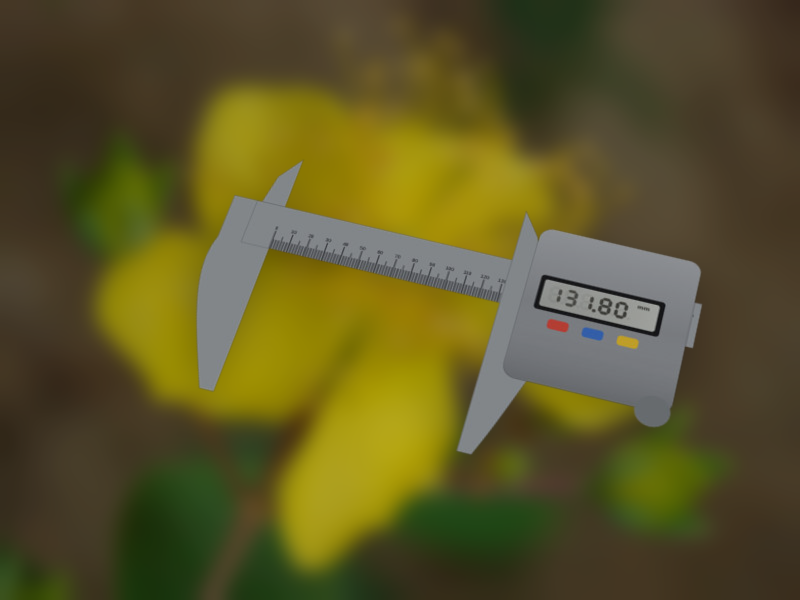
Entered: {"value": 131.80, "unit": "mm"}
